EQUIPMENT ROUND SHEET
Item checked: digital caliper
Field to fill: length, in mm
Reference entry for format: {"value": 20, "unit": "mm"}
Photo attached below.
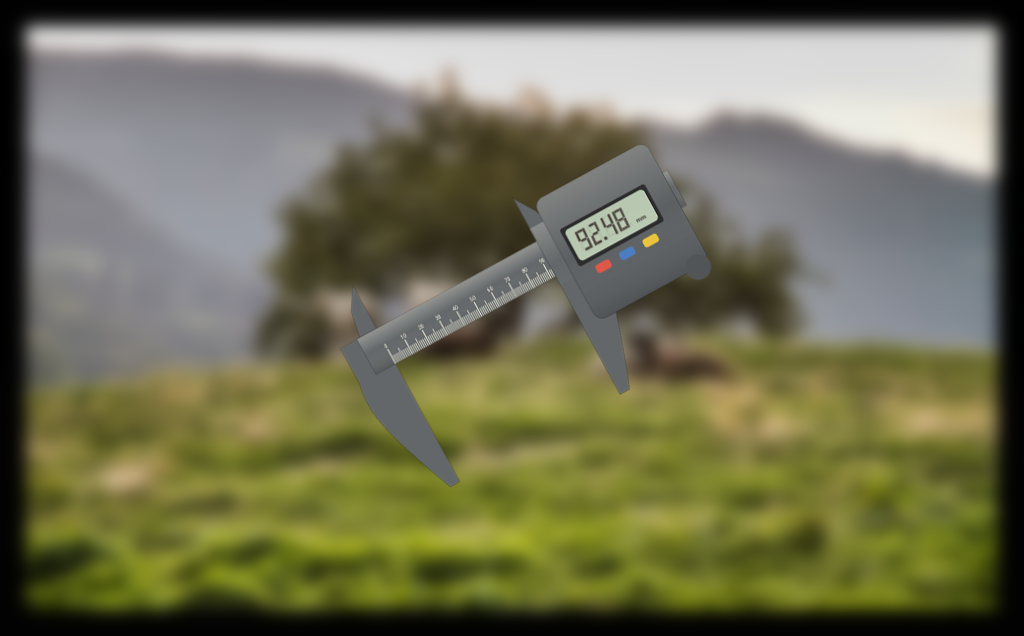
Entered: {"value": 92.48, "unit": "mm"}
